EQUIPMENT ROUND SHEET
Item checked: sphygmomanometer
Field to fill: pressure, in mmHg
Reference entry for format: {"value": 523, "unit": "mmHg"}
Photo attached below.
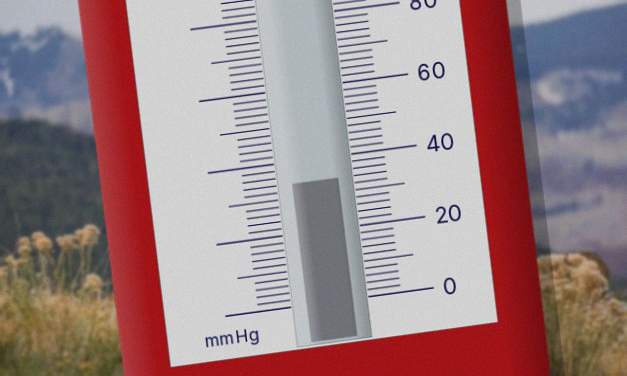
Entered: {"value": 34, "unit": "mmHg"}
